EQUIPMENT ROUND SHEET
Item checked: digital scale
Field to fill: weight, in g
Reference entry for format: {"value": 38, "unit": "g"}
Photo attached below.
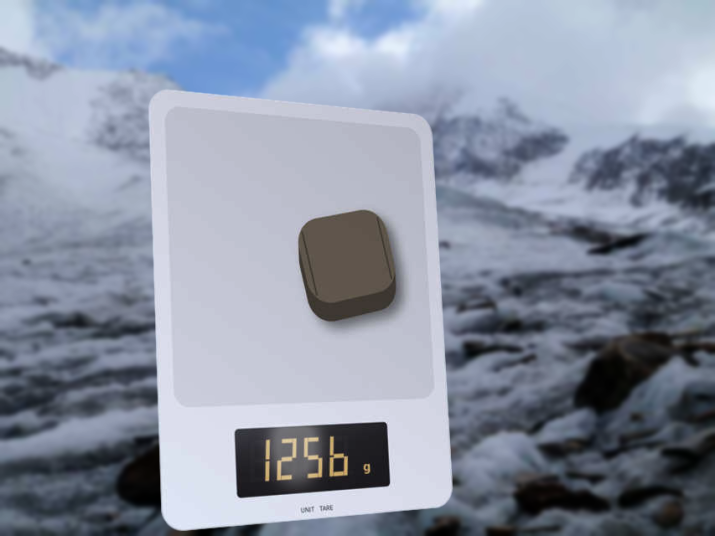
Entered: {"value": 1256, "unit": "g"}
